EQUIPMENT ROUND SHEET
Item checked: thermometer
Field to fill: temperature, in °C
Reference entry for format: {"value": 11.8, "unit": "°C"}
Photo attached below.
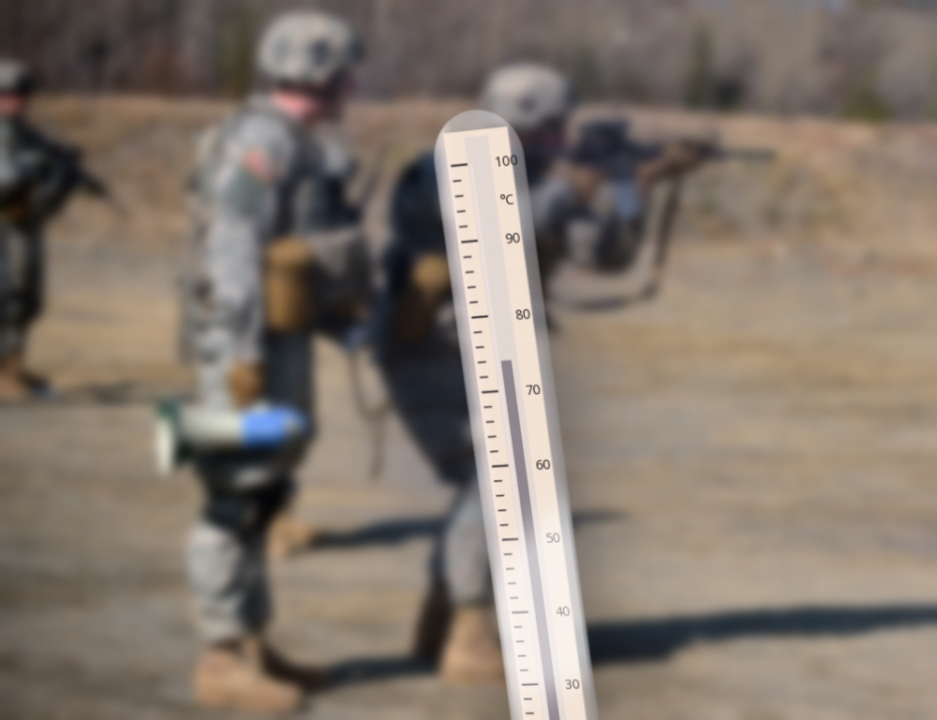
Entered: {"value": 74, "unit": "°C"}
